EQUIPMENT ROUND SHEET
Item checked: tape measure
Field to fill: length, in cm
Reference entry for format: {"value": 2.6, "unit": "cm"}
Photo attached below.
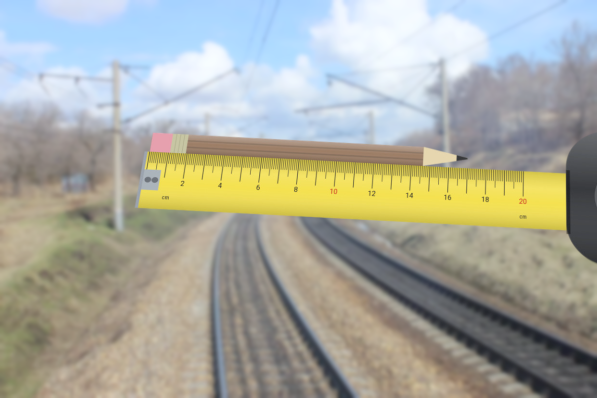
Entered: {"value": 17, "unit": "cm"}
